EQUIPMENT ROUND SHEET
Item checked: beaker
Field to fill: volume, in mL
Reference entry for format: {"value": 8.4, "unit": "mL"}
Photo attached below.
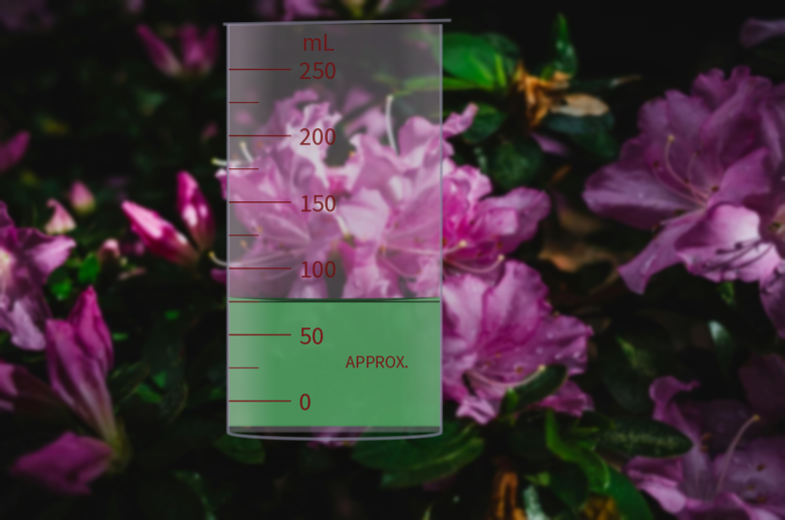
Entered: {"value": 75, "unit": "mL"}
